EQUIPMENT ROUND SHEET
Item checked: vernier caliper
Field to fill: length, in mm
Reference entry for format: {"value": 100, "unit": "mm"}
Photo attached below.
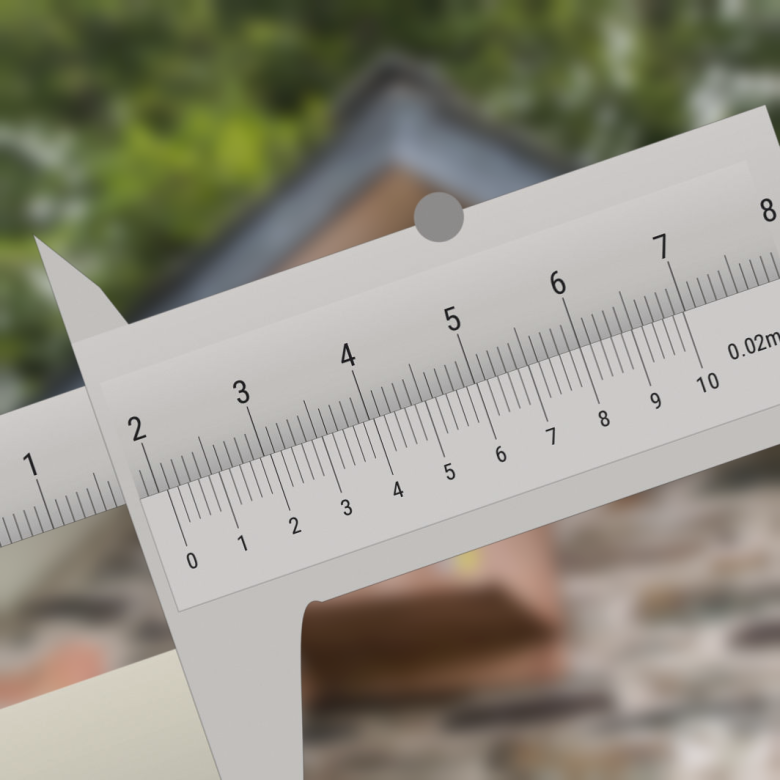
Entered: {"value": 20.8, "unit": "mm"}
